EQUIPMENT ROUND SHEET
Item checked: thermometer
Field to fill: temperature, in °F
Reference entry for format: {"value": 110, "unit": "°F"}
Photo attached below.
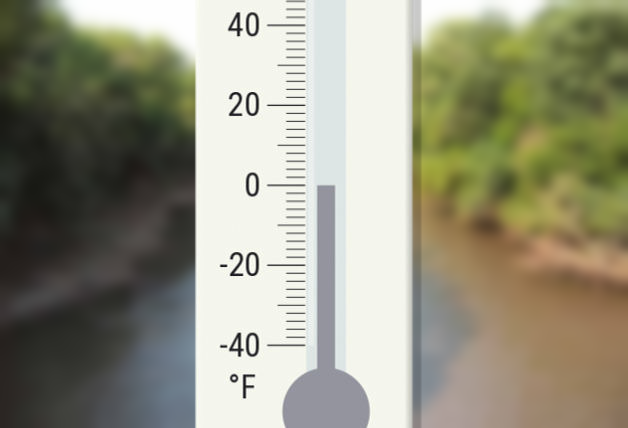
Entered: {"value": 0, "unit": "°F"}
